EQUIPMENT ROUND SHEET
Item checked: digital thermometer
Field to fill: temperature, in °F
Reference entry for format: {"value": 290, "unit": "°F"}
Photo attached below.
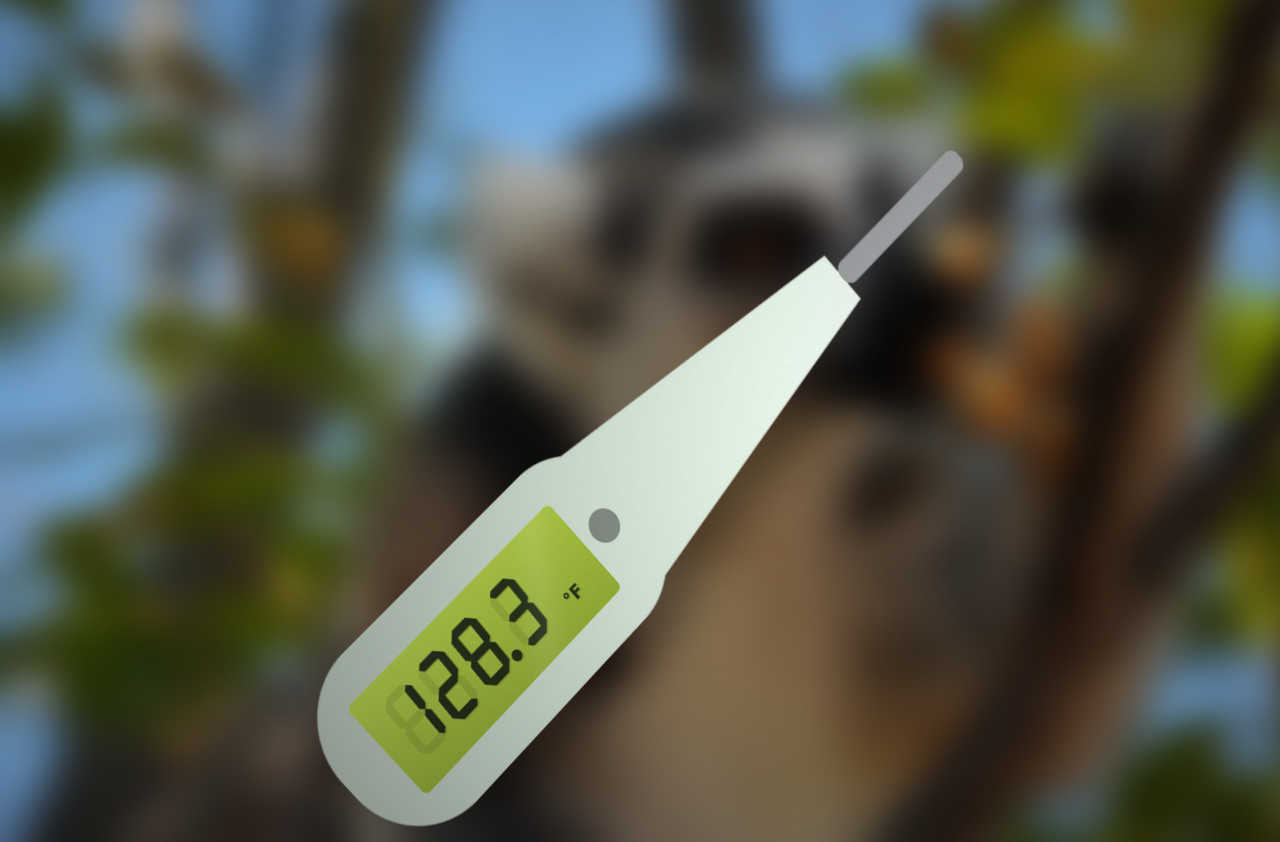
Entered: {"value": 128.3, "unit": "°F"}
